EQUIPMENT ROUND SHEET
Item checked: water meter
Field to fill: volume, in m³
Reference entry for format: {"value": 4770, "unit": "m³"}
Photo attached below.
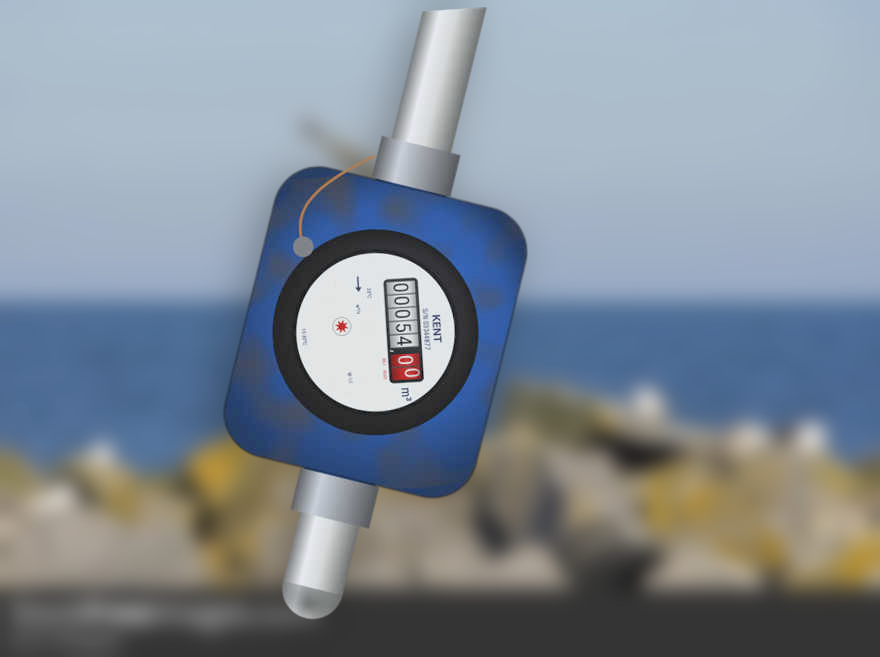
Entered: {"value": 54.00, "unit": "m³"}
